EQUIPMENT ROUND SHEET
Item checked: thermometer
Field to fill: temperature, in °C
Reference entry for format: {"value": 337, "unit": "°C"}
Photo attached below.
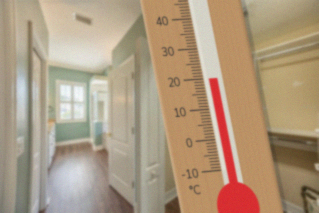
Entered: {"value": 20, "unit": "°C"}
